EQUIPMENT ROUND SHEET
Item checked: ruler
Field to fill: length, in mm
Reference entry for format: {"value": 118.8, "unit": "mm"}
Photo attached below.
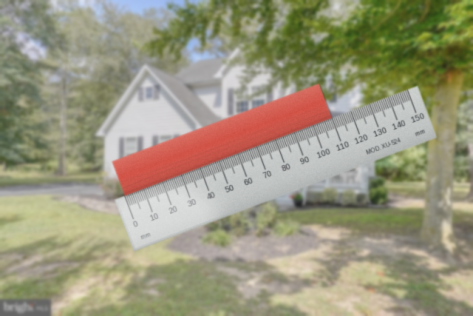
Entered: {"value": 110, "unit": "mm"}
